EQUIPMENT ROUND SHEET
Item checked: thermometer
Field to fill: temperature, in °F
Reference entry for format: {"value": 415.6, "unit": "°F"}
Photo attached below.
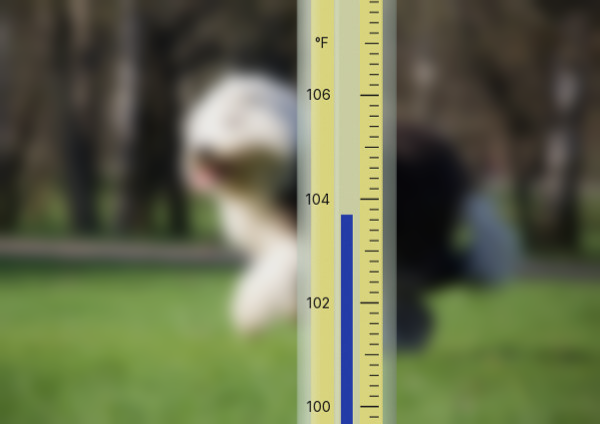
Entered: {"value": 103.7, "unit": "°F"}
